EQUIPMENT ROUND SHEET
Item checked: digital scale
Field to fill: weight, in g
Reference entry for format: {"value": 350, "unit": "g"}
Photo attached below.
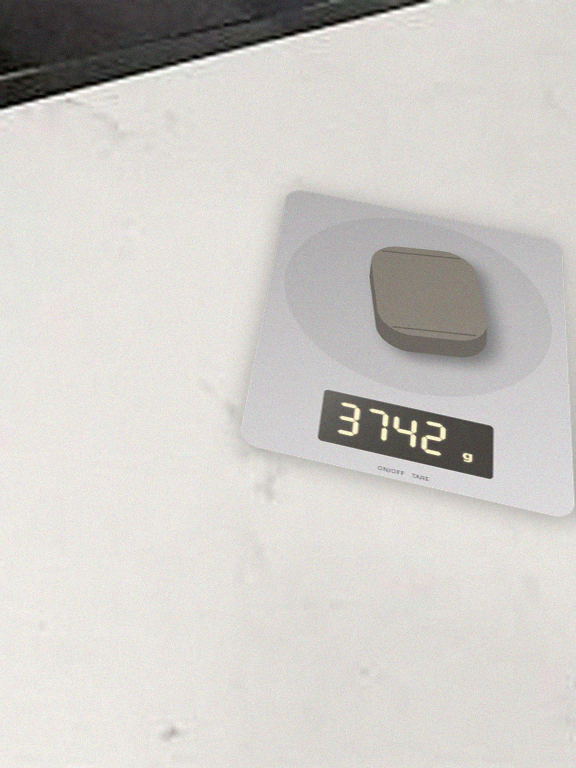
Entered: {"value": 3742, "unit": "g"}
